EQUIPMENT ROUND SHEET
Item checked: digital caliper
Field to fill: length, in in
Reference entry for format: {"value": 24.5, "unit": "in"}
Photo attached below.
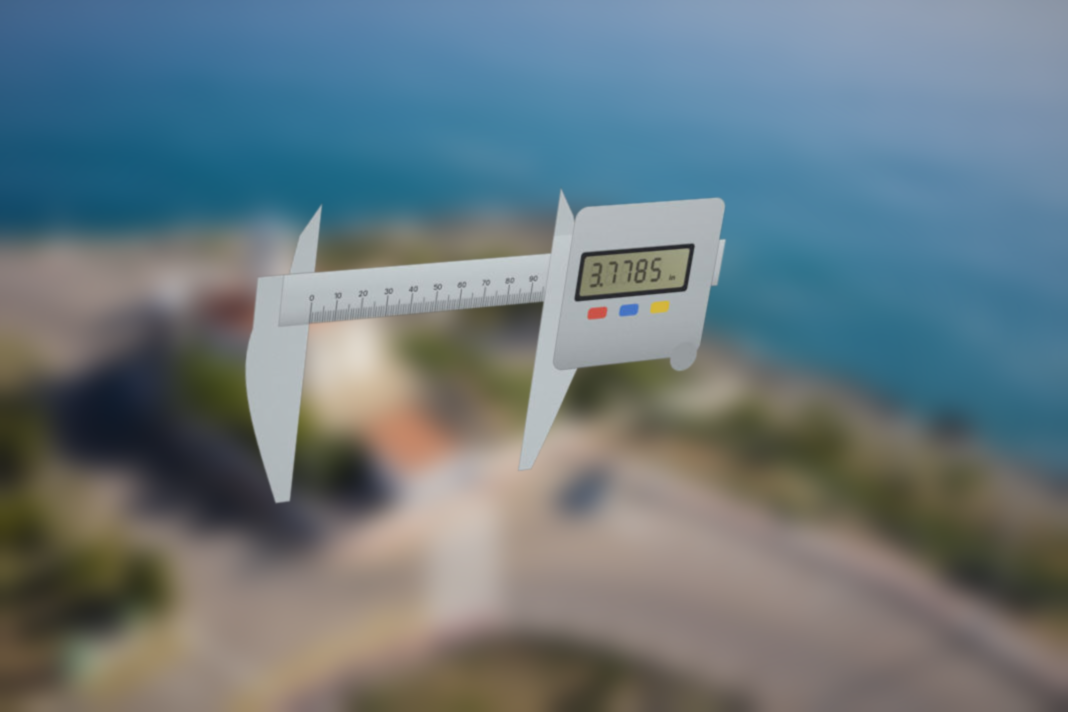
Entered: {"value": 3.7785, "unit": "in"}
